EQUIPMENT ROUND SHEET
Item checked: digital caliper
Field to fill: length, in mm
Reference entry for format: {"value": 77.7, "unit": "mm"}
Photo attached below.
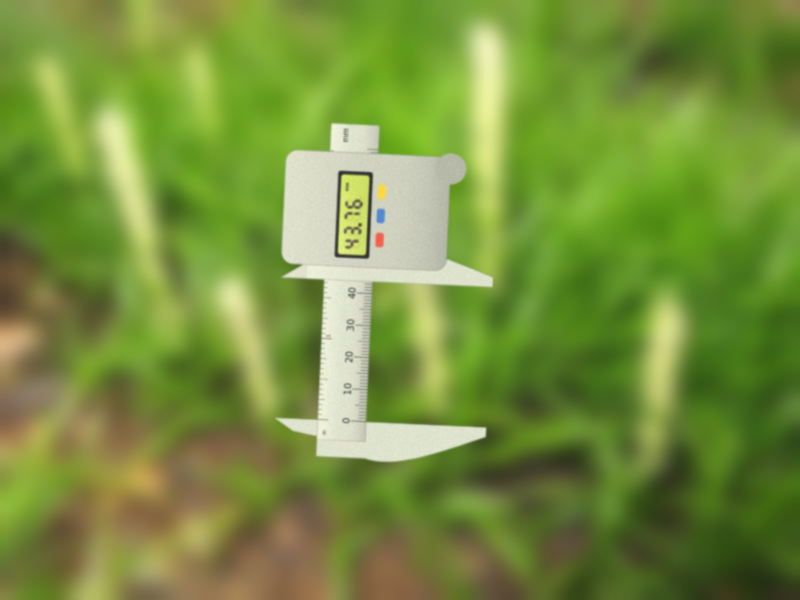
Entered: {"value": 43.76, "unit": "mm"}
